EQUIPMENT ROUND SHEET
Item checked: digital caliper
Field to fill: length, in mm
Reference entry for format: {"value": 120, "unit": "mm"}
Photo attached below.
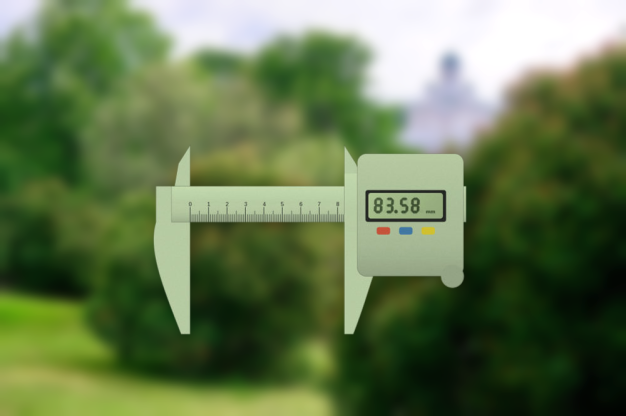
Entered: {"value": 83.58, "unit": "mm"}
